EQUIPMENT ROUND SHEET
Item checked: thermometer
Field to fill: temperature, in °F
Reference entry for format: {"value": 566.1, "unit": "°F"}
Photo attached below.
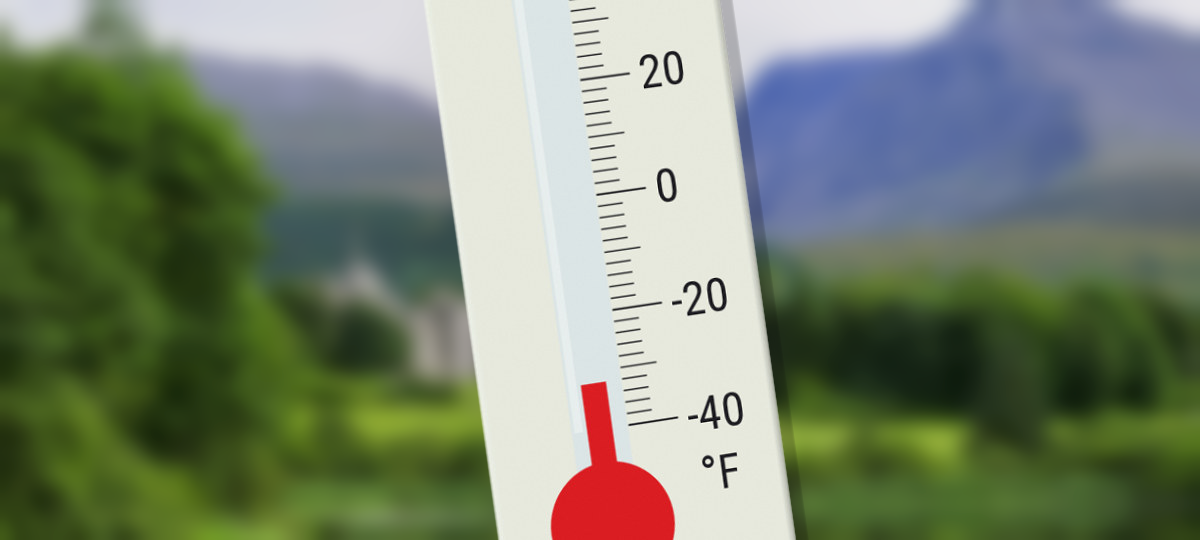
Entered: {"value": -32, "unit": "°F"}
